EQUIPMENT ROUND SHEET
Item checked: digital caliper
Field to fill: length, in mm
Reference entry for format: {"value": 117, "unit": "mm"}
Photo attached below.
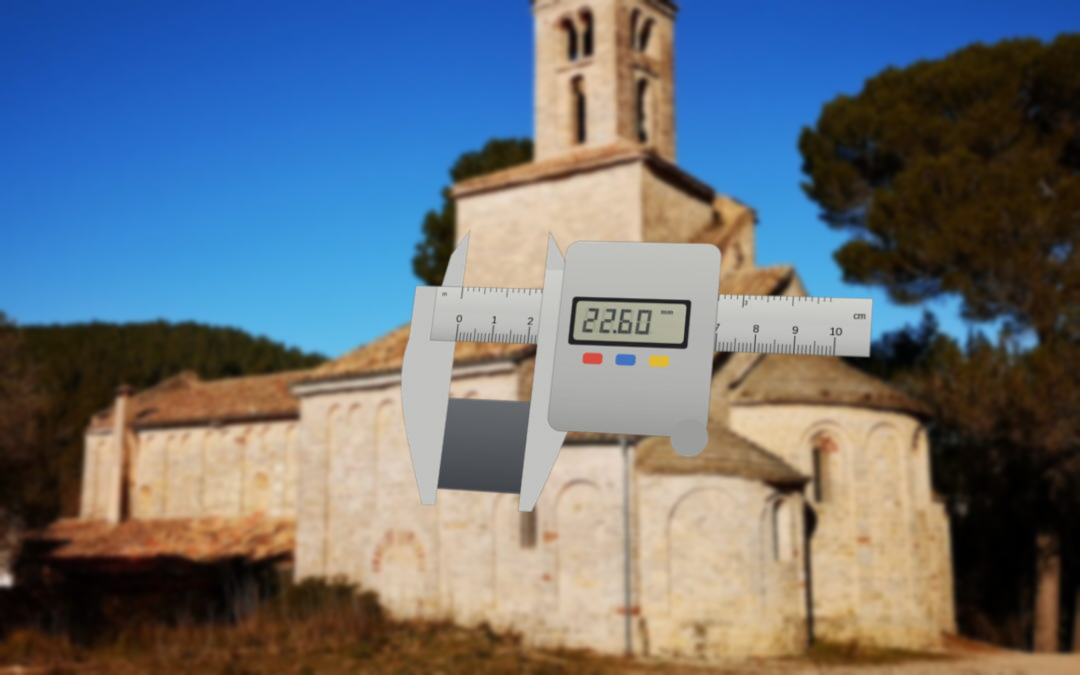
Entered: {"value": 22.60, "unit": "mm"}
